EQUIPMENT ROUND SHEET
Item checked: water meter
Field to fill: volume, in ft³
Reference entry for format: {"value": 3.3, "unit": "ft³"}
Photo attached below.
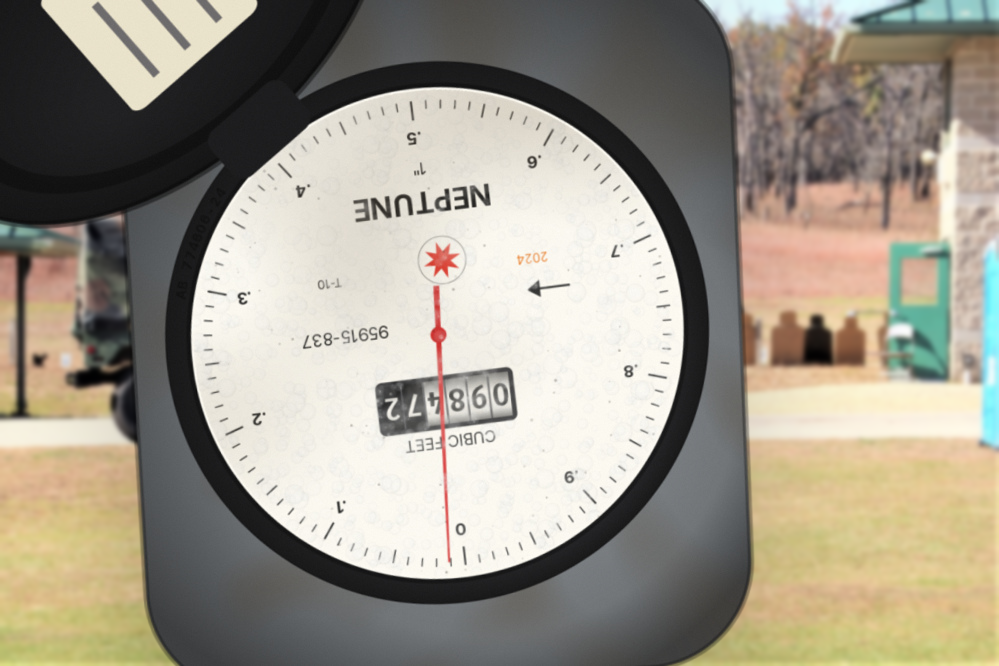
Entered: {"value": 98472.01, "unit": "ft³"}
